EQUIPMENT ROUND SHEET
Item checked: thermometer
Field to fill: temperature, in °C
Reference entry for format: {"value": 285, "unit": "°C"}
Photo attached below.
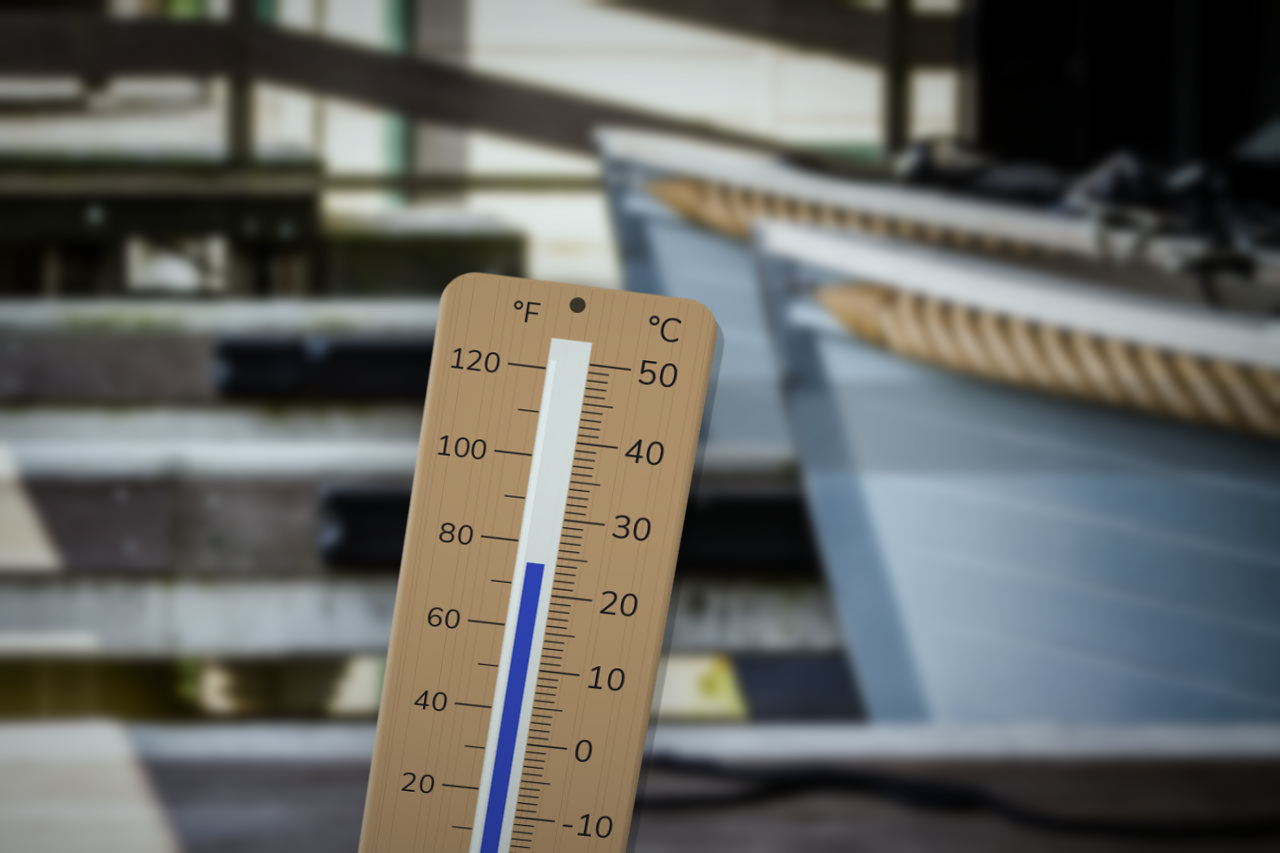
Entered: {"value": 24, "unit": "°C"}
